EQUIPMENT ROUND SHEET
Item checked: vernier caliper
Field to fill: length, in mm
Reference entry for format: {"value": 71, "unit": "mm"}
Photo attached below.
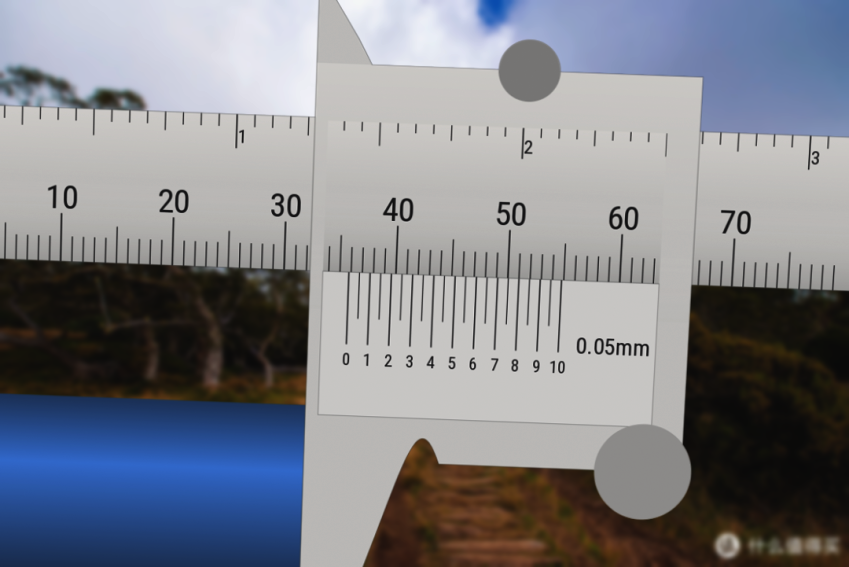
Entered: {"value": 35.8, "unit": "mm"}
